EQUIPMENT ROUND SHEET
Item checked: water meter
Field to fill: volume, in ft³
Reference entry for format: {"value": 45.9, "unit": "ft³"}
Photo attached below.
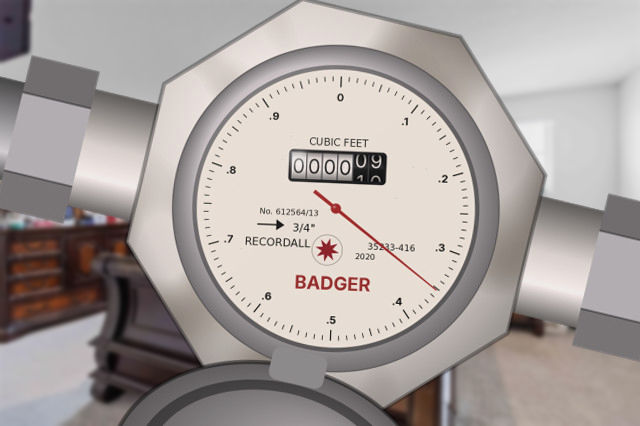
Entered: {"value": 9.35, "unit": "ft³"}
